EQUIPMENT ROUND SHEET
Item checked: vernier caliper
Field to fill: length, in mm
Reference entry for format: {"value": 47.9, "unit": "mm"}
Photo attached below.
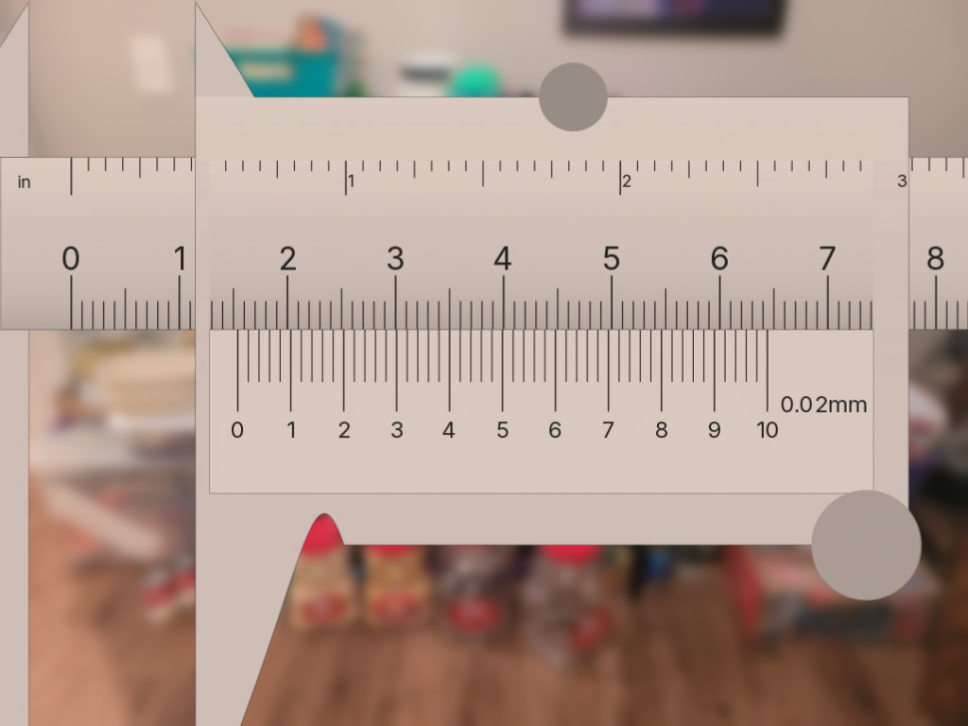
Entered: {"value": 15.4, "unit": "mm"}
